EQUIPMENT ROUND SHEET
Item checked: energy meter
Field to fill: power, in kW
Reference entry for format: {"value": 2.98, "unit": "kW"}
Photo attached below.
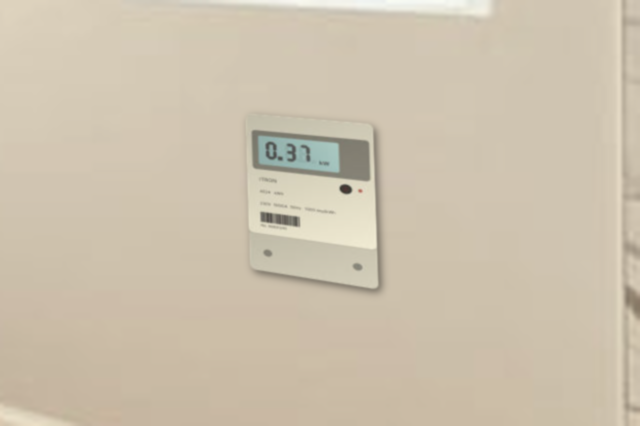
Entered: {"value": 0.37, "unit": "kW"}
